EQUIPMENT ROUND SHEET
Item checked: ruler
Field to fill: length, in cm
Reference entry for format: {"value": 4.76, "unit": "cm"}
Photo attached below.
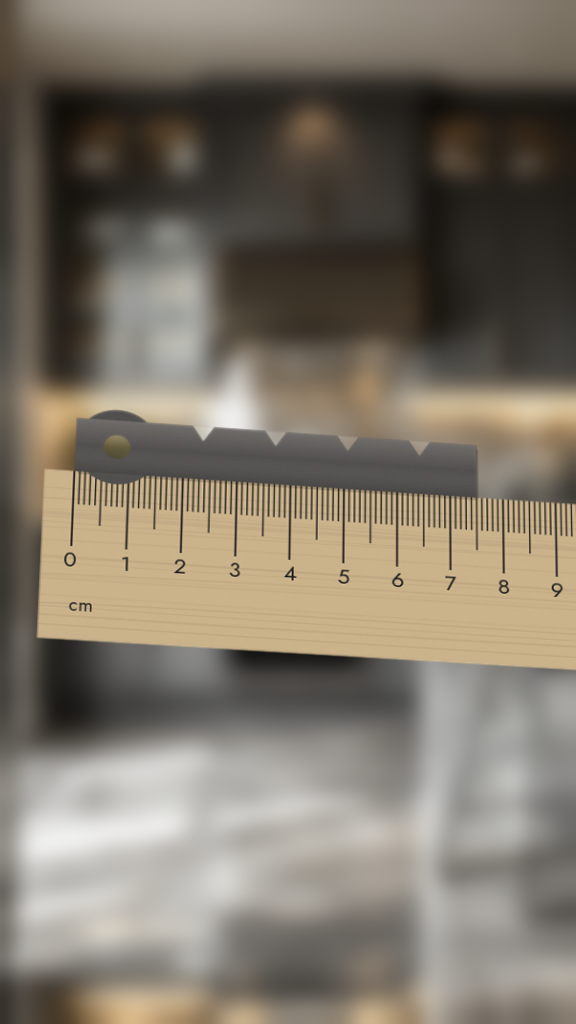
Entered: {"value": 7.5, "unit": "cm"}
